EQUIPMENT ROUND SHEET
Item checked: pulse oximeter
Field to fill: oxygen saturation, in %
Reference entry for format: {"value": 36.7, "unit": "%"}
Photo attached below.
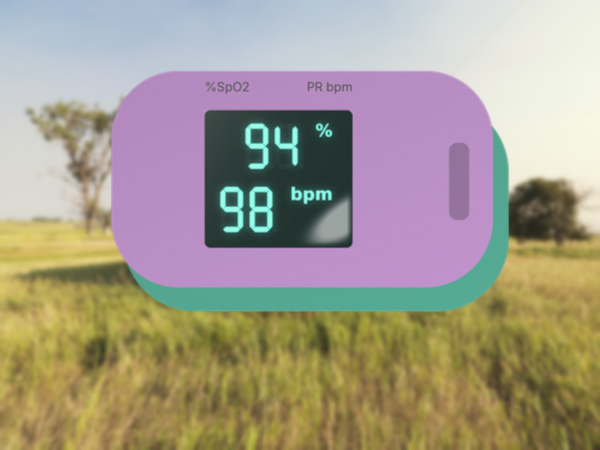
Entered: {"value": 94, "unit": "%"}
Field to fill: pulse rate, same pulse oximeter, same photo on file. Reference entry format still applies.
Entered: {"value": 98, "unit": "bpm"}
